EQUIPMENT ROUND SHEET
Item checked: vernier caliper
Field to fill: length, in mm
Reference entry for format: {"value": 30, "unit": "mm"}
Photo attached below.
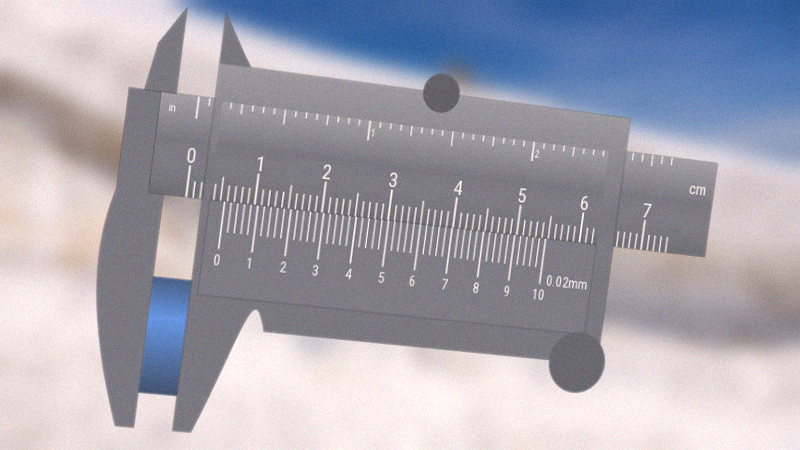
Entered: {"value": 5.6, "unit": "mm"}
